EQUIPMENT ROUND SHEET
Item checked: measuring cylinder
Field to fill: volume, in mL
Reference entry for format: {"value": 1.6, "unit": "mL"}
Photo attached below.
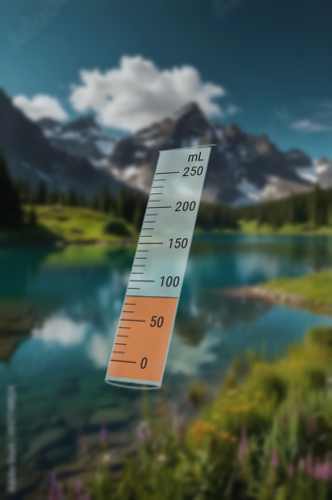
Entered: {"value": 80, "unit": "mL"}
